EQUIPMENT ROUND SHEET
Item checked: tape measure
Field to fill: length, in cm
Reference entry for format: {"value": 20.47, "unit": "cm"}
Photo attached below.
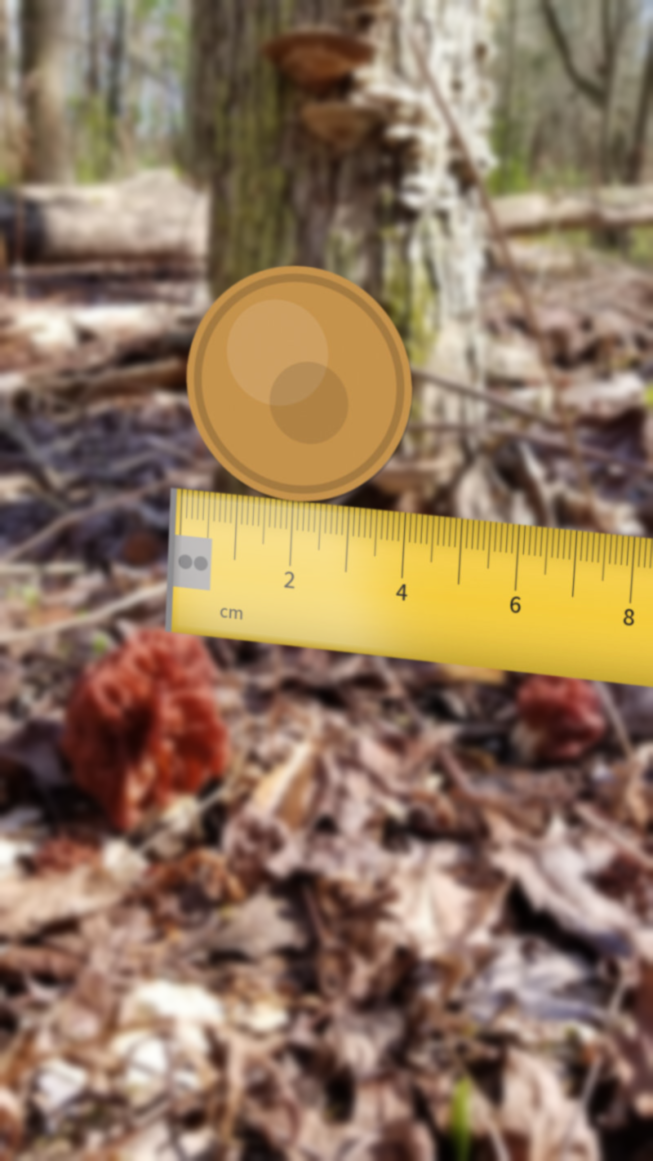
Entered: {"value": 4, "unit": "cm"}
